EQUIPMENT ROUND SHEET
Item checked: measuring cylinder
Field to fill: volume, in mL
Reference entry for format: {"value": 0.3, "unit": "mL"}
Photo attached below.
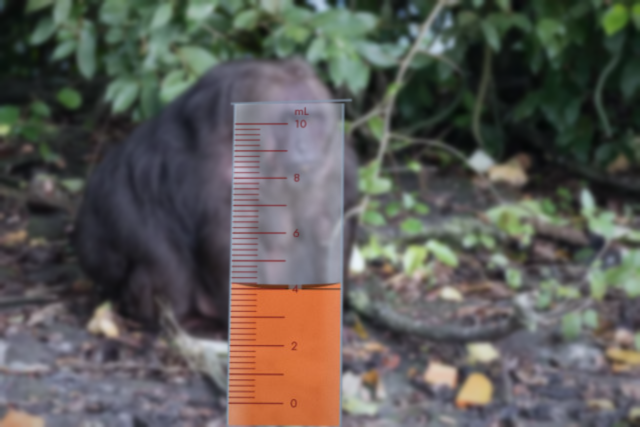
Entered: {"value": 4, "unit": "mL"}
